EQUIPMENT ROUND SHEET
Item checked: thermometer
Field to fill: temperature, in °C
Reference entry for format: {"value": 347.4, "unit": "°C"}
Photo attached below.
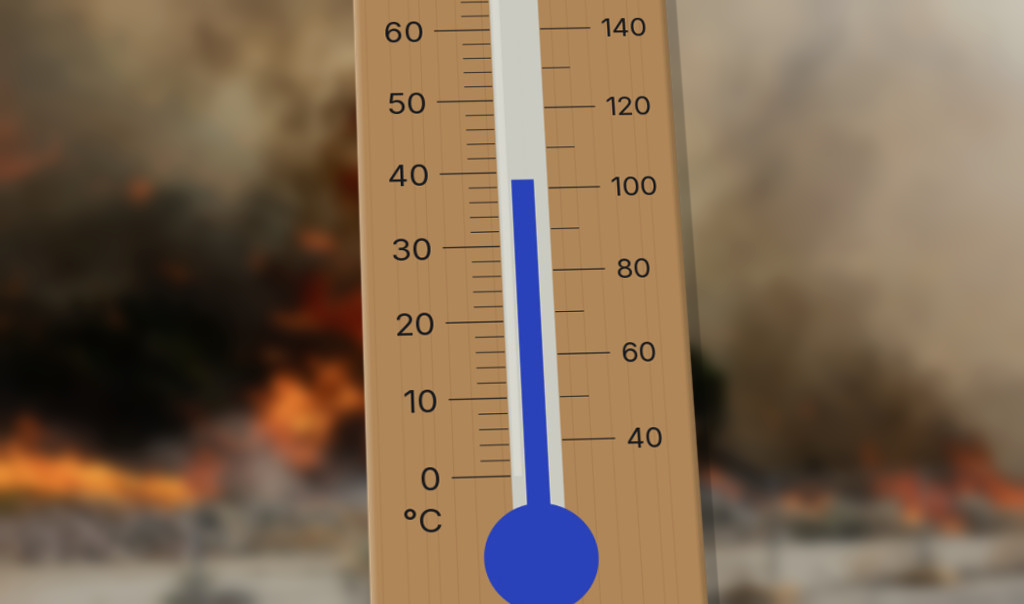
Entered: {"value": 39, "unit": "°C"}
